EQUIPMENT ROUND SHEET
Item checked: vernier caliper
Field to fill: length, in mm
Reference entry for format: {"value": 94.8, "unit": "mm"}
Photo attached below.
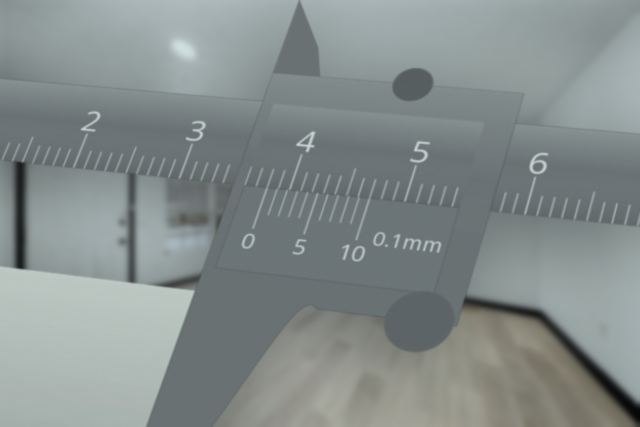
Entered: {"value": 38.0, "unit": "mm"}
